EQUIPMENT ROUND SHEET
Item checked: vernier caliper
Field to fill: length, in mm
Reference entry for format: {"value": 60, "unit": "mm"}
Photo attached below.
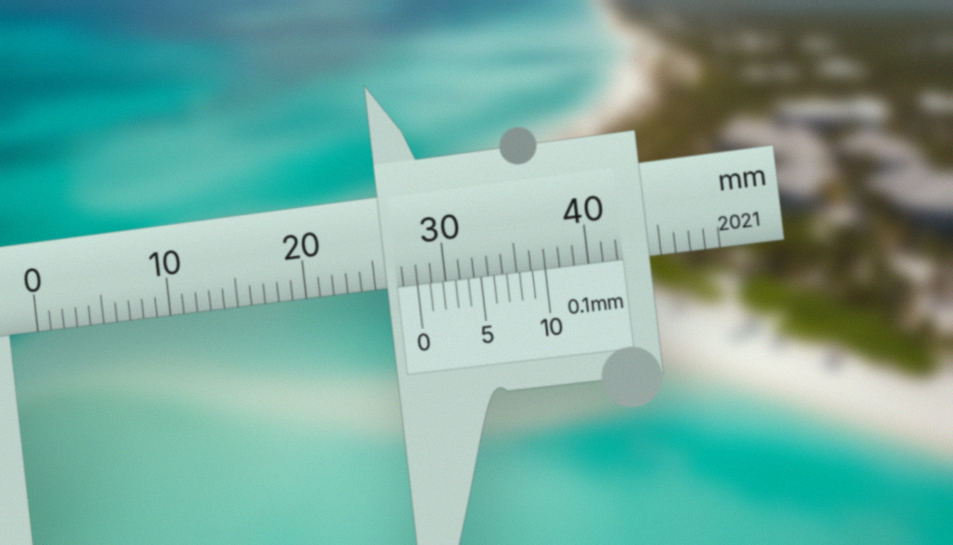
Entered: {"value": 28.0, "unit": "mm"}
